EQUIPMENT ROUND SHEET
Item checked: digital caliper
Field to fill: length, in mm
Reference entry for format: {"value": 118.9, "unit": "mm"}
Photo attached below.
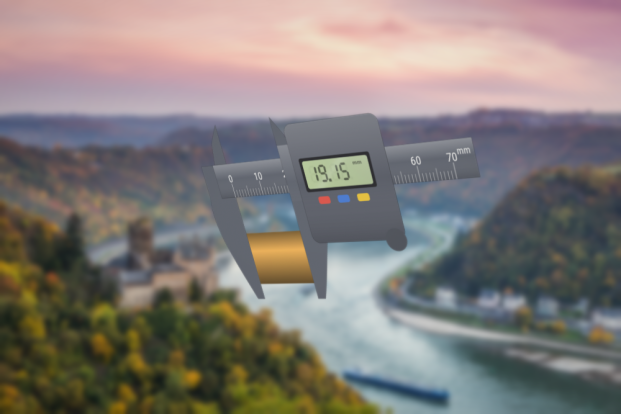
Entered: {"value": 19.15, "unit": "mm"}
